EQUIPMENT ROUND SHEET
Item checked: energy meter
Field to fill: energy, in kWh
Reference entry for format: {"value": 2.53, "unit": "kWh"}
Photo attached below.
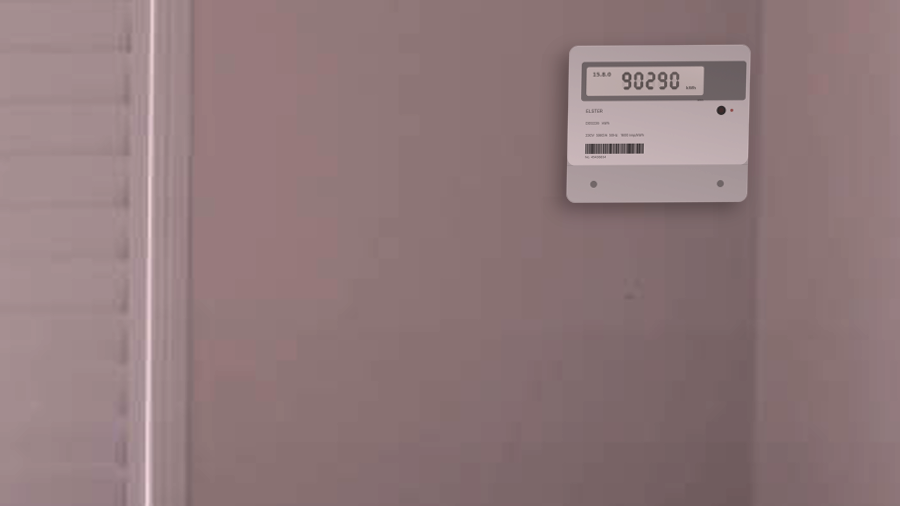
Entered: {"value": 90290, "unit": "kWh"}
